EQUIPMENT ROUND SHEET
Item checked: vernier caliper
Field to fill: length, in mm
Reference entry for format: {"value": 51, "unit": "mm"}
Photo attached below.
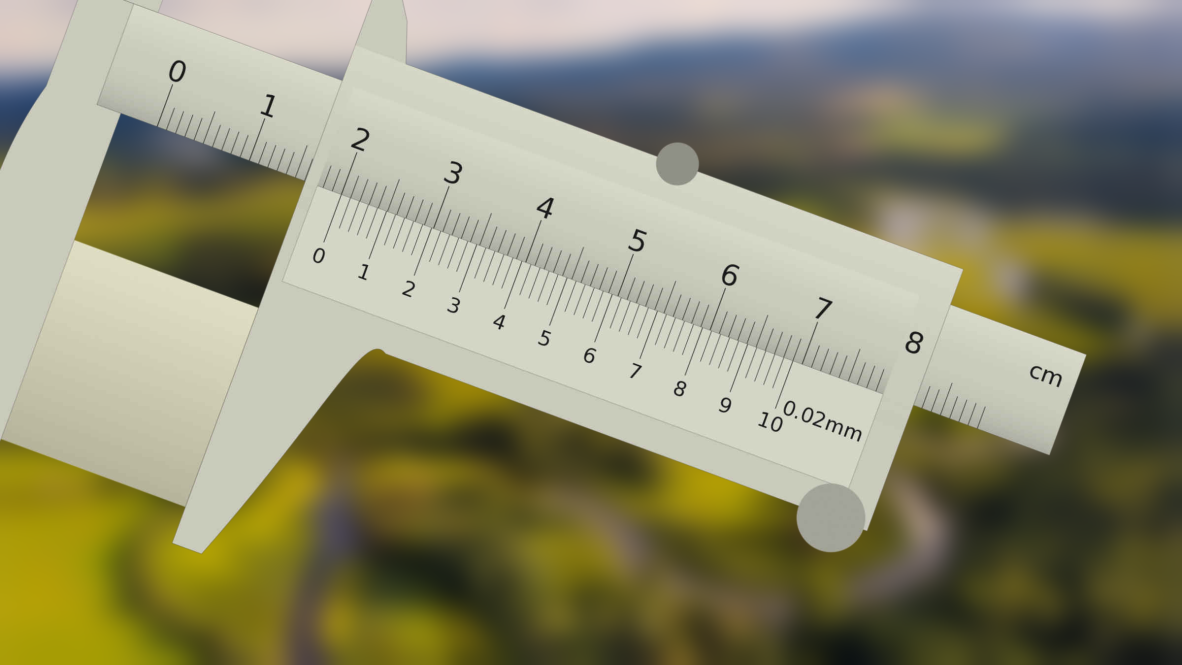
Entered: {"value": 20.0, "unit": "mm"}
